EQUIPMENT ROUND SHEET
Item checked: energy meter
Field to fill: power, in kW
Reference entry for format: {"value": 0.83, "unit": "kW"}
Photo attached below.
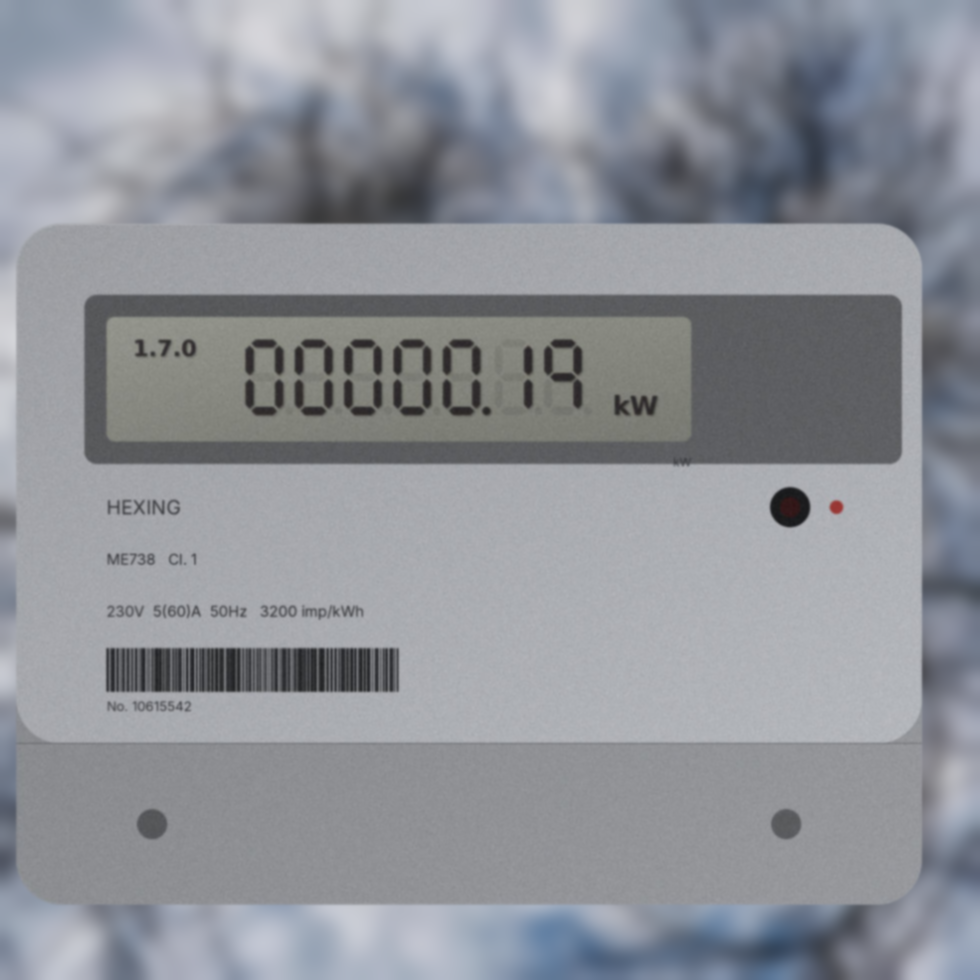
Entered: {"value": 0.19, "unit": "kW"}
